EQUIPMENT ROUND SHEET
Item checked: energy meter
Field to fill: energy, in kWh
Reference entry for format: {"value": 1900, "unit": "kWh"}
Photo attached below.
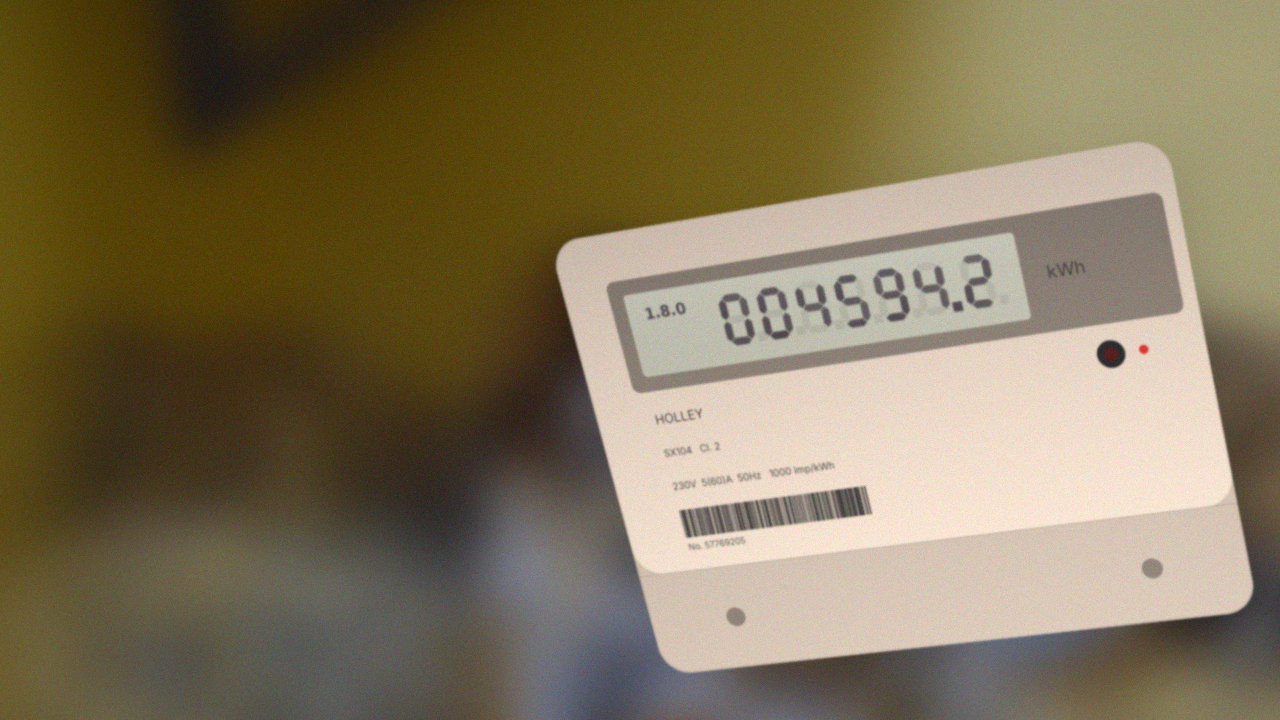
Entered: {"value": 4594.2, "unit": "kWh"}
